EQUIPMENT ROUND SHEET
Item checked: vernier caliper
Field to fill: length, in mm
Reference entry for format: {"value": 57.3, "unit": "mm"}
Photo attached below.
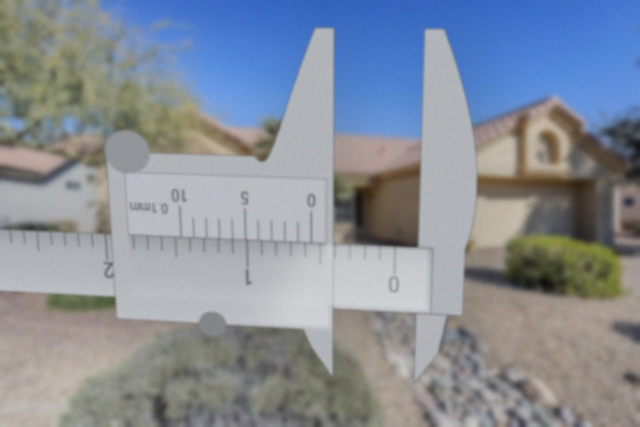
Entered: {"value": 5.6, "unit": "mm"}
